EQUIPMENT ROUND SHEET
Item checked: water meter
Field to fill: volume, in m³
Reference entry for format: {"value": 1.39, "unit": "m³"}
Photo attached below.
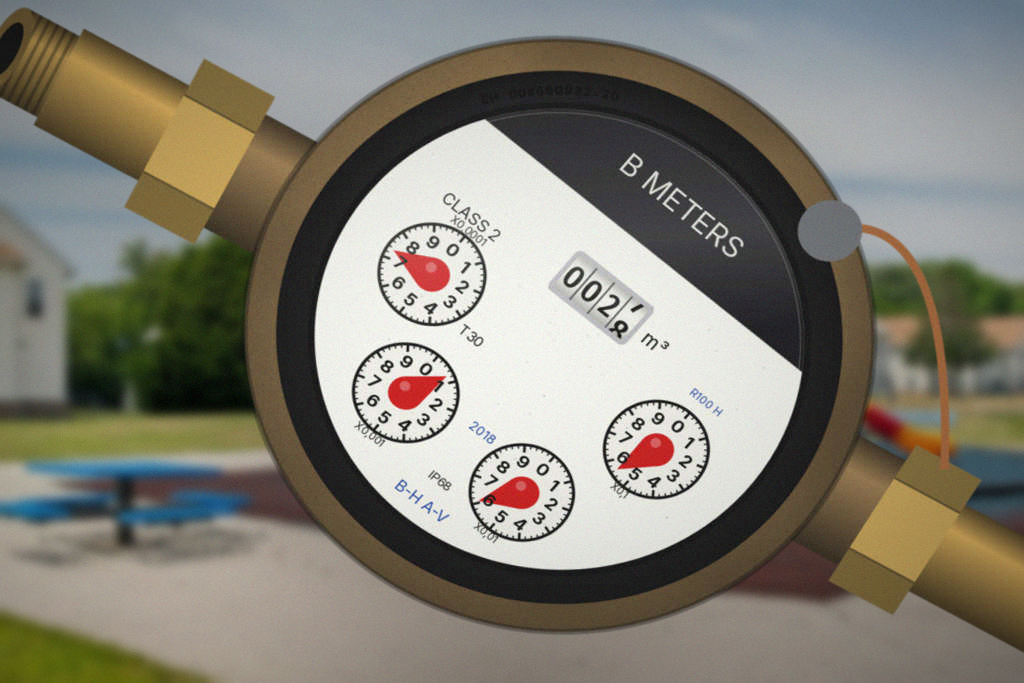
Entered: {"value": 27.5607, "unit": "m³"}
